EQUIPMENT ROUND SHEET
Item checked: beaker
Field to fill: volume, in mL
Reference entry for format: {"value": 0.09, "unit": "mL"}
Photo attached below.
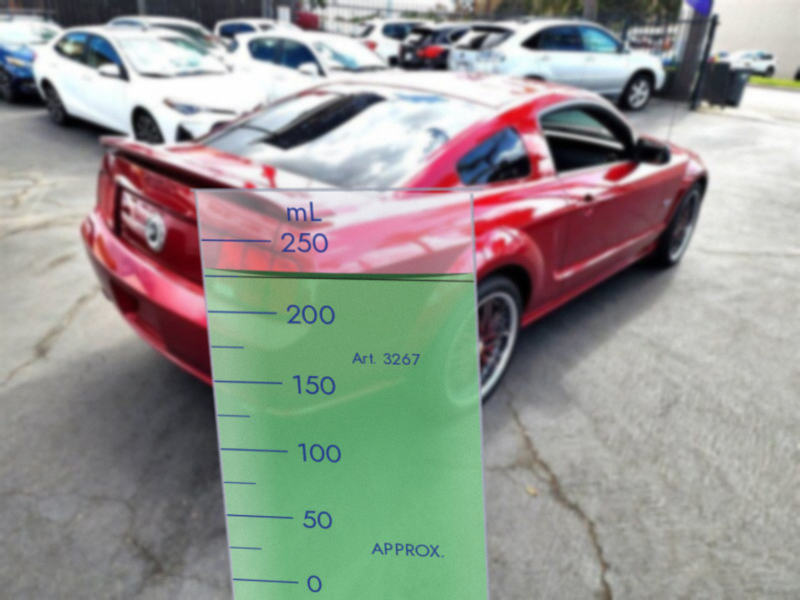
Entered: {"value": 225, "unit": "mL"}
